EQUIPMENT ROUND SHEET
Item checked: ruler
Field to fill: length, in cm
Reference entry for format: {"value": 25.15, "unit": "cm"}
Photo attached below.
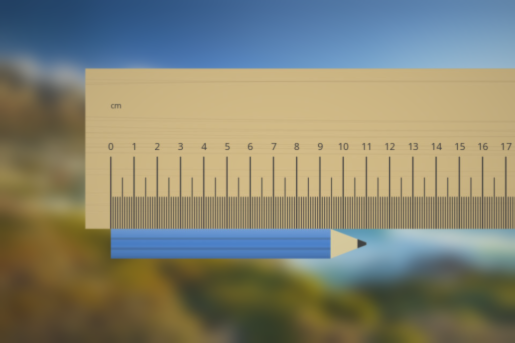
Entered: {"value": 11, "unit": "cm"}
